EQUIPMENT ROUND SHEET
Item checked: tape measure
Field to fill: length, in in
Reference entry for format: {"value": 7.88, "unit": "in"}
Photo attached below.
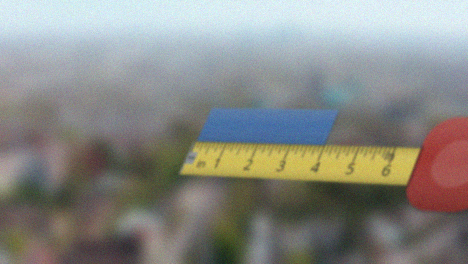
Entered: {"value": 4, "unit": "in"}
